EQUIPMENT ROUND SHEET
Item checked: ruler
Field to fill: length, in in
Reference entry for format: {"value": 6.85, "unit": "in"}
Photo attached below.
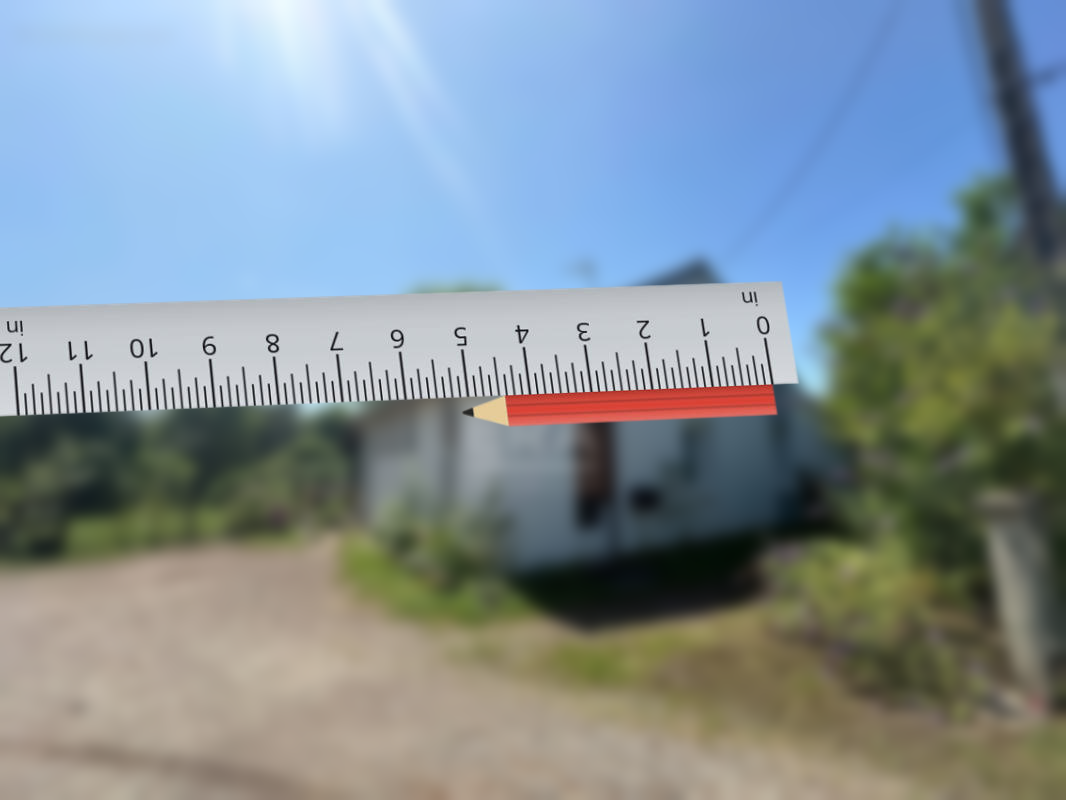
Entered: {"value": 5.125, "unit": "in"}
